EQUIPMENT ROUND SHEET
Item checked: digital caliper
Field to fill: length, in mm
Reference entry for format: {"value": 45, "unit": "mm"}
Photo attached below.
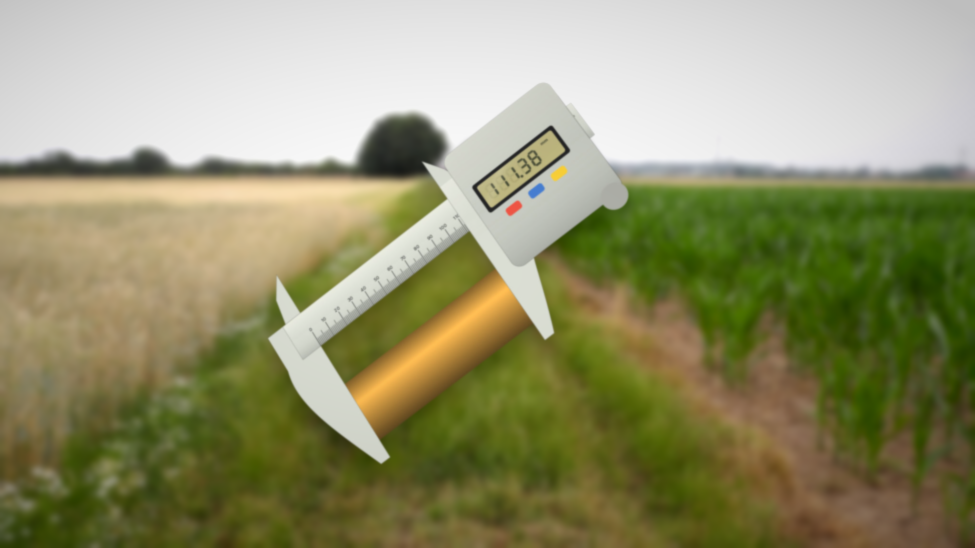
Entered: {"value": 111.38, "unit": "mm"}
